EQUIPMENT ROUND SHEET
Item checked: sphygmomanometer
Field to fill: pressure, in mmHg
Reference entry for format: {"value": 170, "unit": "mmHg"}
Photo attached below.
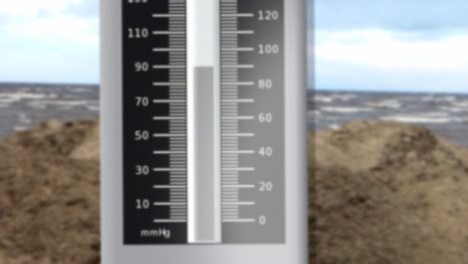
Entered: {"value": 90, "unit": "mmHg"}
